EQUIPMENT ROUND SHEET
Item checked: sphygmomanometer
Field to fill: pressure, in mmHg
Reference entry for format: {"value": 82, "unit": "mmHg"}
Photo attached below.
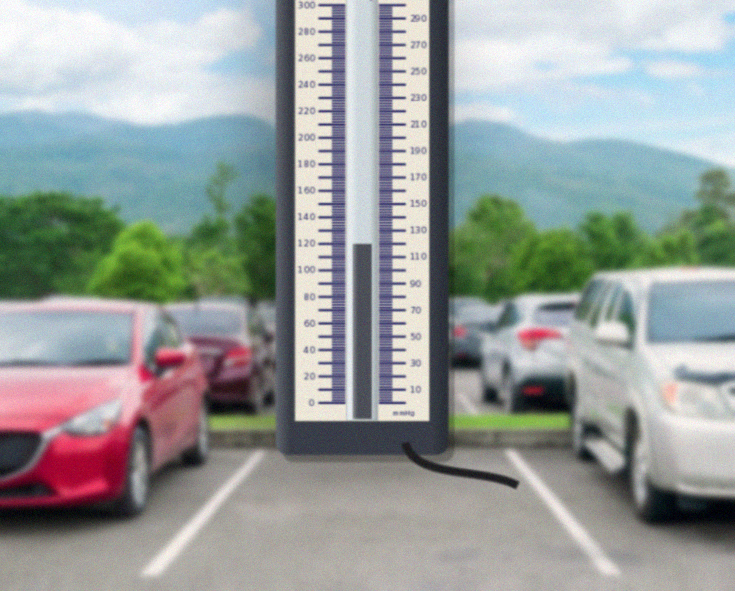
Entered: {"value": 120, "unit": "mmHg"}
